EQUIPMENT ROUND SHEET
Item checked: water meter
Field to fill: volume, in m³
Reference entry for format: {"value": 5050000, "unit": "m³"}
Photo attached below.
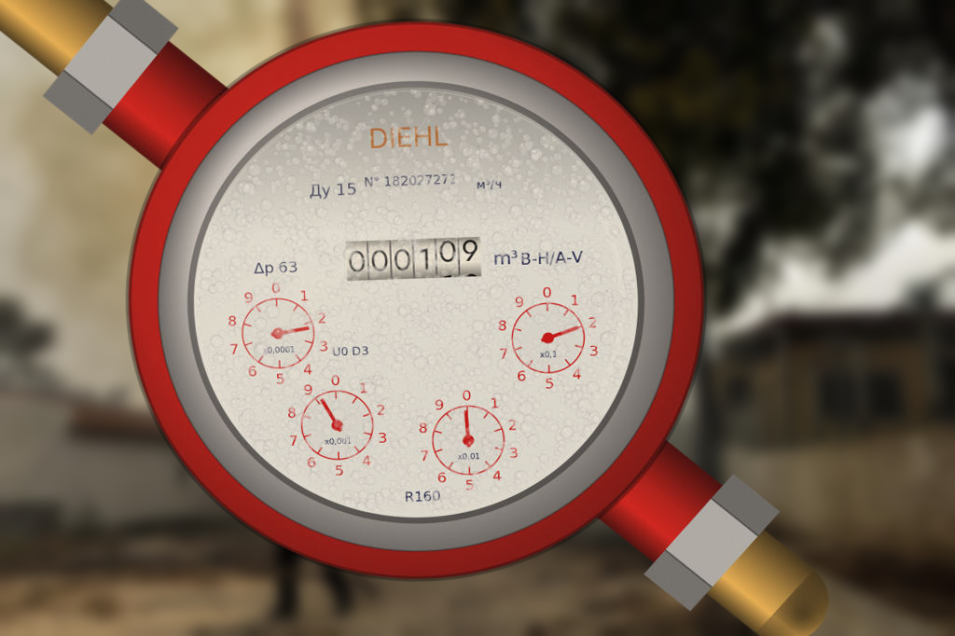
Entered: {"value": 109.1992, "unit": "m³"}
